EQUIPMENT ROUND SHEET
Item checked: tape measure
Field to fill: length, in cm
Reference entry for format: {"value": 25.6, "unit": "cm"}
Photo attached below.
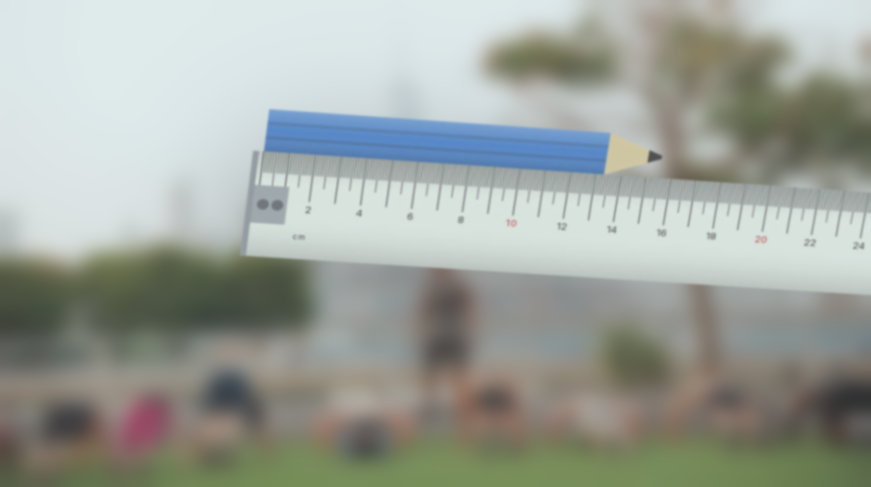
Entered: {"value": 15.5, "unit": "cm"}
